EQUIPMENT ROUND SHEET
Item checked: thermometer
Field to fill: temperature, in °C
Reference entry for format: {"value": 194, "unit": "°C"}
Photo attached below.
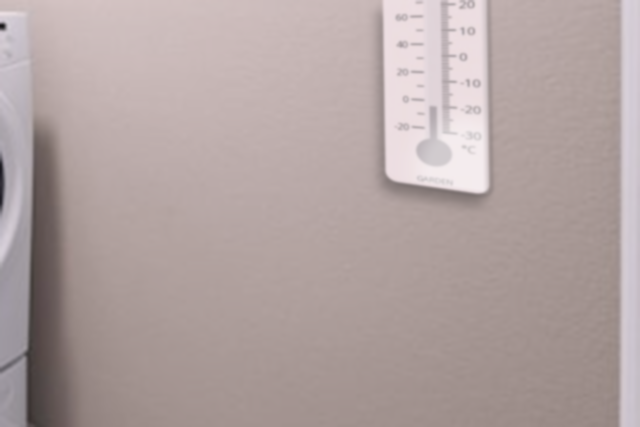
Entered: {"value": -20, "unit": "°C"}
